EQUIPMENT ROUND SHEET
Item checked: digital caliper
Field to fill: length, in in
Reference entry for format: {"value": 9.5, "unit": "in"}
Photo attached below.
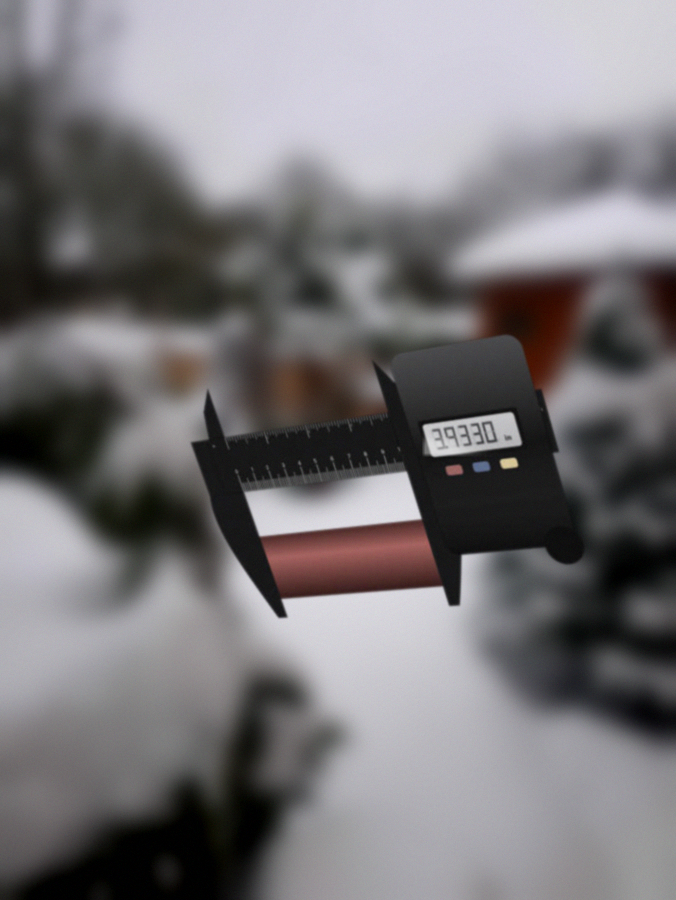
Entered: {"value": 3.9330, "unit": "in"}
